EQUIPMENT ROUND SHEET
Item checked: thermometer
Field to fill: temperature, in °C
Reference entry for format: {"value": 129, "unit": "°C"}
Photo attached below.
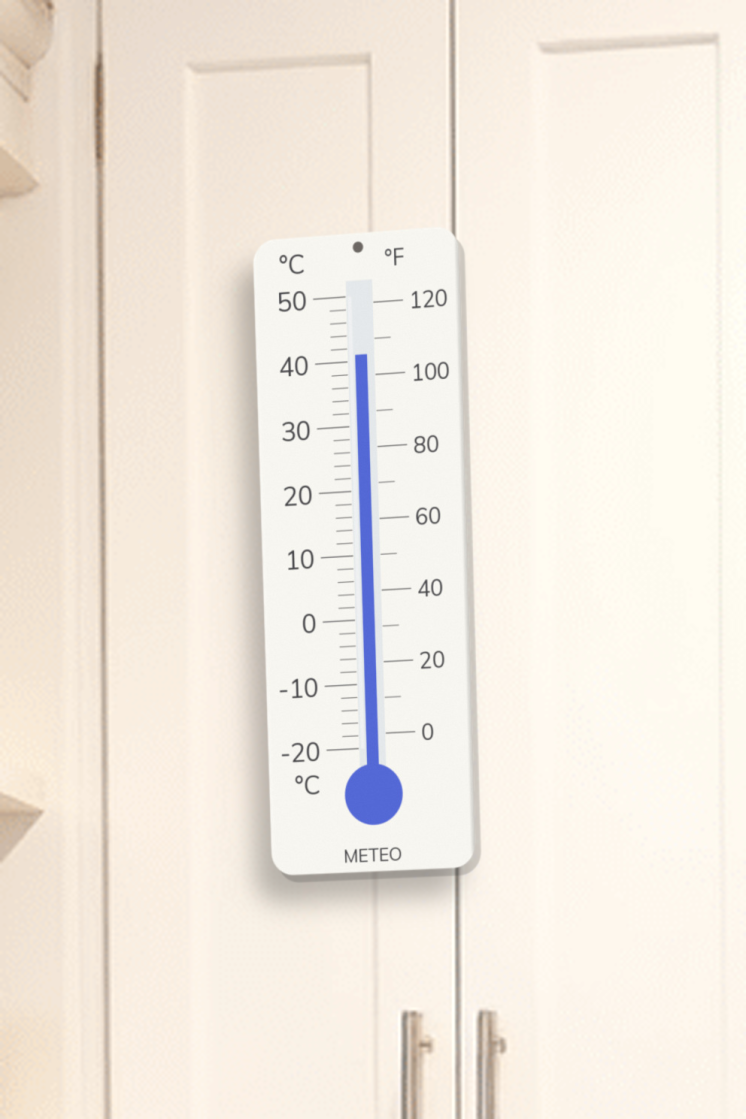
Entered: {"value": 41, "unit": "°C"}
